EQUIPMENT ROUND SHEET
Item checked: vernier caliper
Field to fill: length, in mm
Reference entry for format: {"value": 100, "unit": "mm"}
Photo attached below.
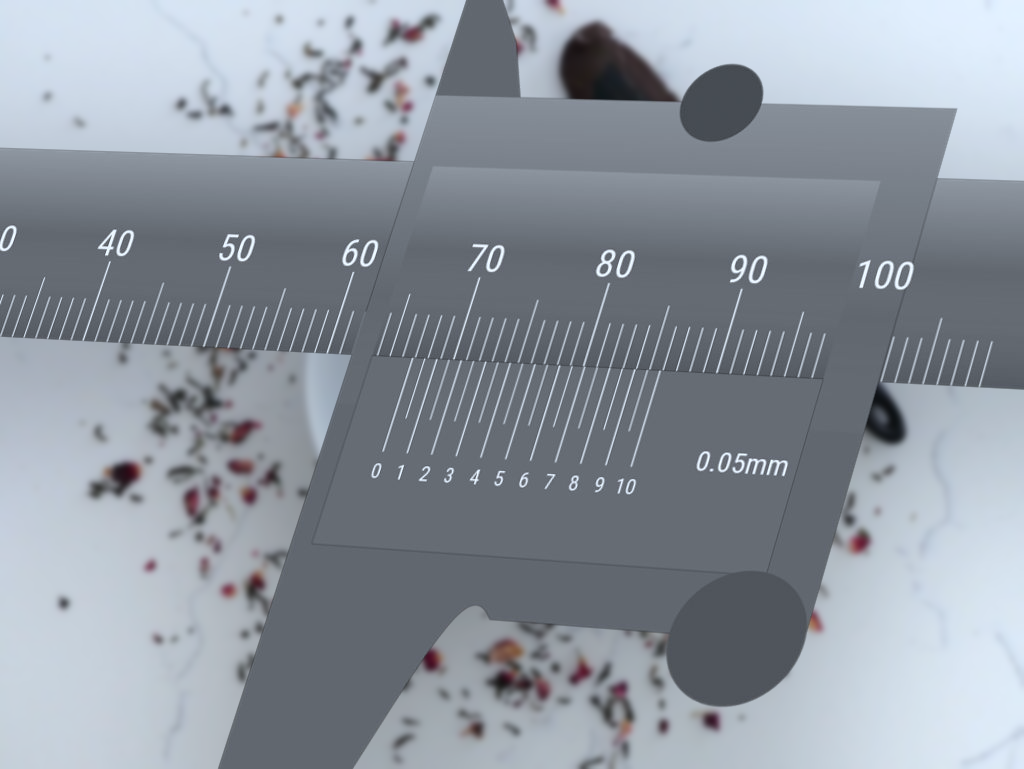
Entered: {"value": 66.8, "unit": "mm"}
